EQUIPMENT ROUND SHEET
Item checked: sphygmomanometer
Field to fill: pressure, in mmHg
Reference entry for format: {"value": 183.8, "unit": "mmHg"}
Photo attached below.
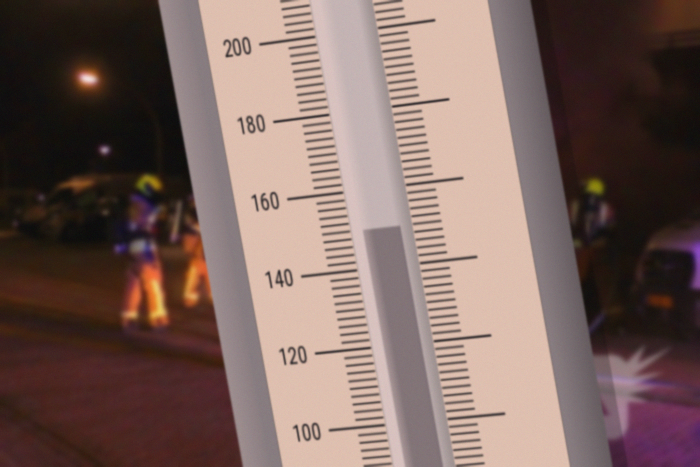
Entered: {"value": 150, "unit": "mmHg"}
